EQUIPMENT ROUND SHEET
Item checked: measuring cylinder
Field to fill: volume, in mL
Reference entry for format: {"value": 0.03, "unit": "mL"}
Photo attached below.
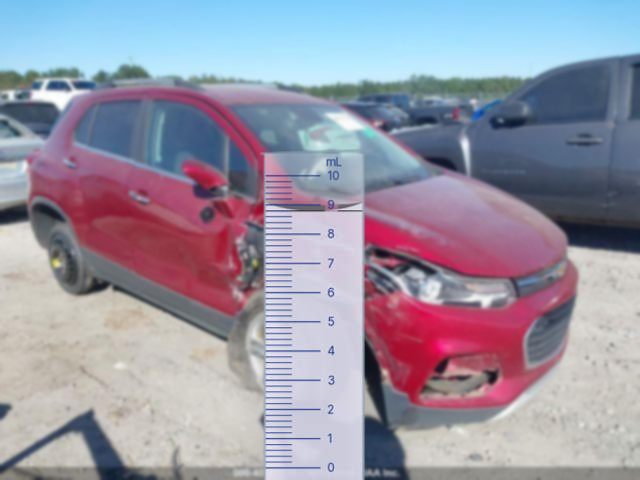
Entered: {"value": 8.8, "unit": "mL"}
